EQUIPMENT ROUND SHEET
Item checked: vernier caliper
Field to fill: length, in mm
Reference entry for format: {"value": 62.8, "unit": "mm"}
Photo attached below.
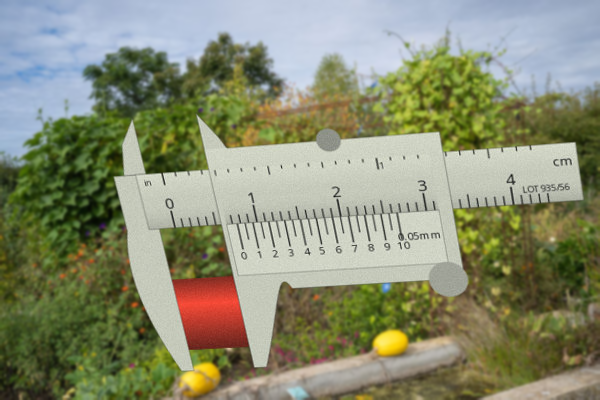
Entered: {"value": 7.6, "unit": "mm"}
